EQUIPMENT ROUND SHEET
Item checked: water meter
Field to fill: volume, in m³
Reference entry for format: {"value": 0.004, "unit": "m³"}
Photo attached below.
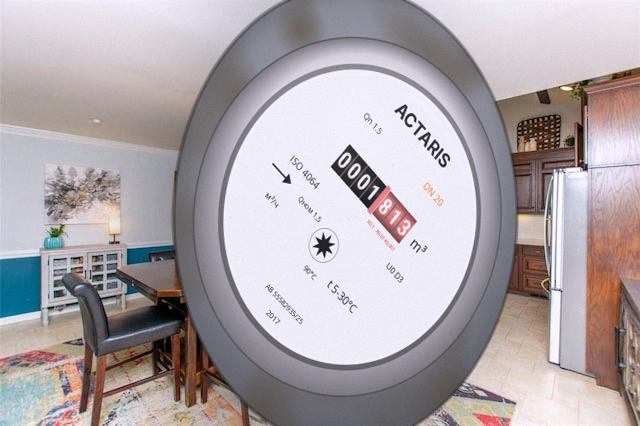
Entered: {"value": 1.813, "unit": "m³"}
